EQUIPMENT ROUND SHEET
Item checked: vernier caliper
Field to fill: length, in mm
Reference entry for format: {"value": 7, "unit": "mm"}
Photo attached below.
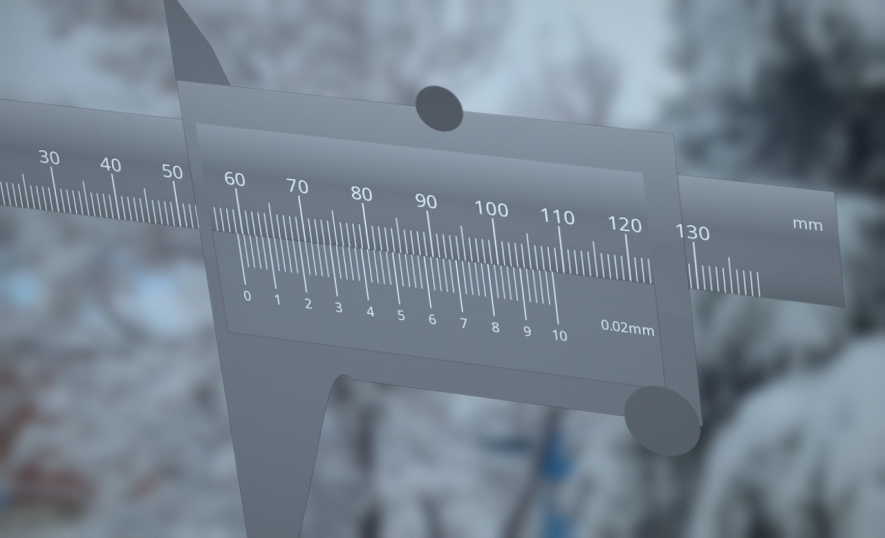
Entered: {"value": 59.2, "unit": "mm"}
